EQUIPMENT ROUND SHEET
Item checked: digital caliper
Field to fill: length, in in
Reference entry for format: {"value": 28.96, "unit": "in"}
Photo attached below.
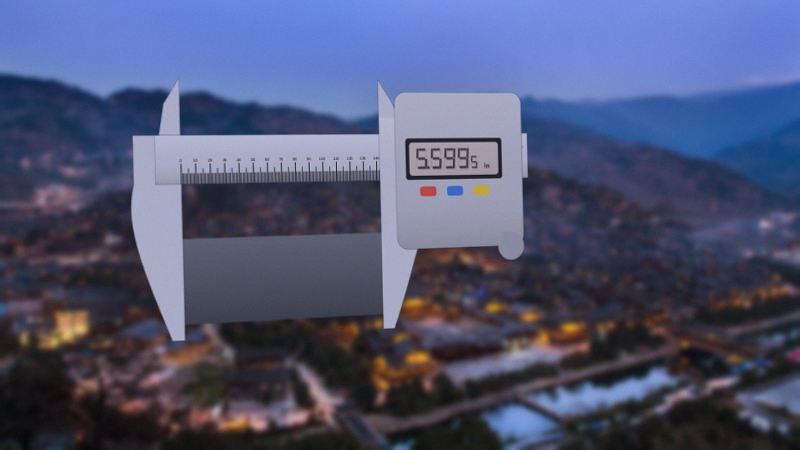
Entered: {"value": 5.5995, "unit": "in"}
